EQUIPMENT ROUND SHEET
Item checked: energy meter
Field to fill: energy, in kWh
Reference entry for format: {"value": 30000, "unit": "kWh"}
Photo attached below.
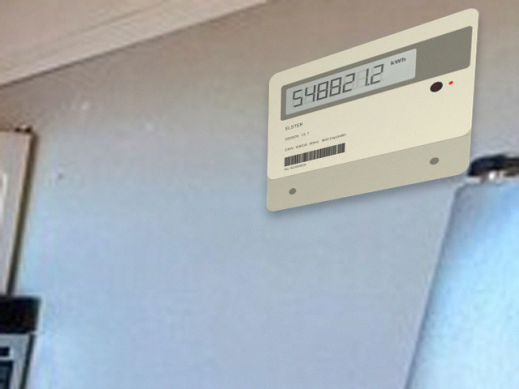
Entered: {"value": 548821.2, "unit": "kWh"}
